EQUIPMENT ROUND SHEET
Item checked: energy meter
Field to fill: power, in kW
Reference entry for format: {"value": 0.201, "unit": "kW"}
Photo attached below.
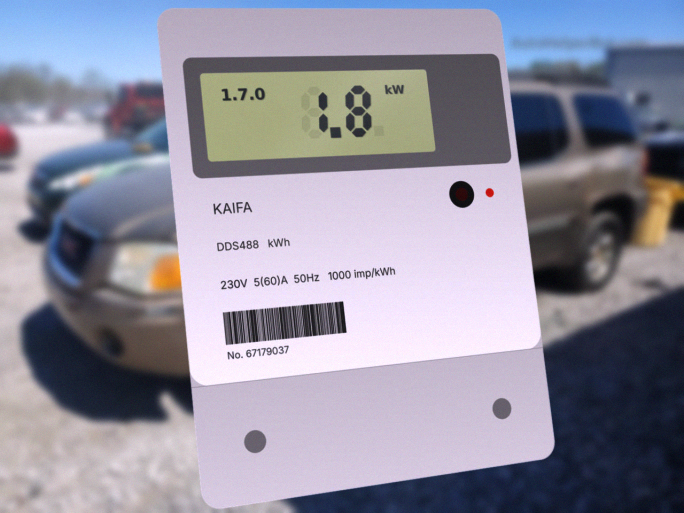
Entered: {"value": 1.8, "unit": "kW"}
